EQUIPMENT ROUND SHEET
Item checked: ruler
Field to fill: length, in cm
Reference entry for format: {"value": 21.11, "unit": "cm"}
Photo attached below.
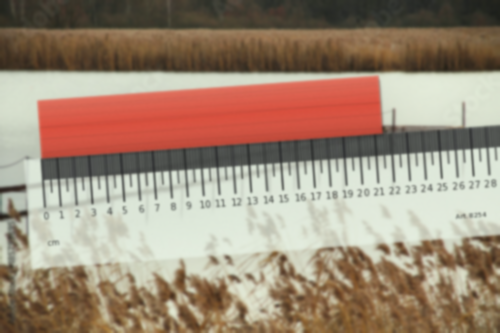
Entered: {"value": 21.5, "unit": "cm"}
